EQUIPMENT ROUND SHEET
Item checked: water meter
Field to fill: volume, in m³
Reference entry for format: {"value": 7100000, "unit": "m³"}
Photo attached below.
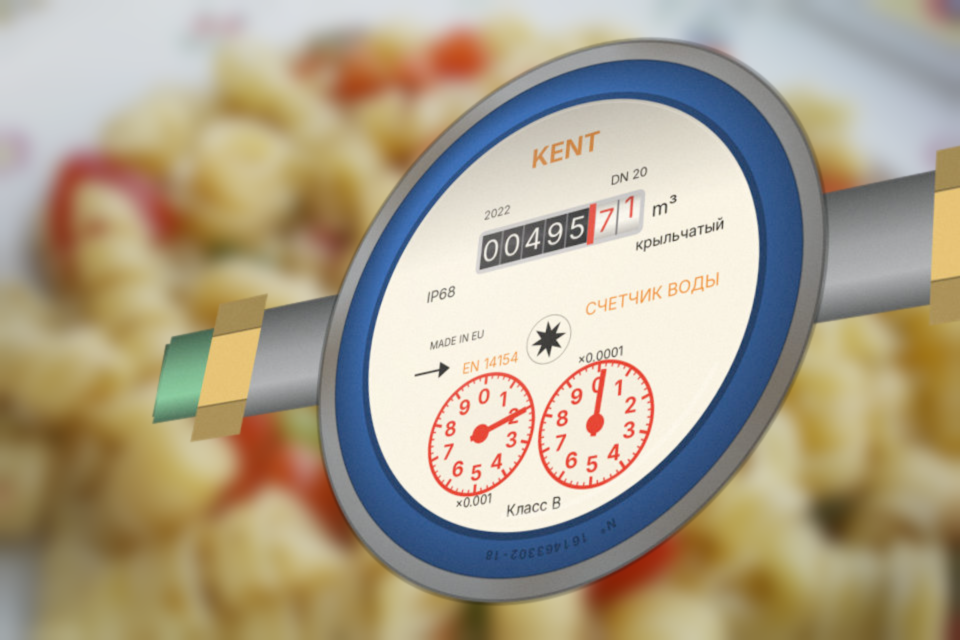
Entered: {"value": 495.7120, "unit": "m³"}
